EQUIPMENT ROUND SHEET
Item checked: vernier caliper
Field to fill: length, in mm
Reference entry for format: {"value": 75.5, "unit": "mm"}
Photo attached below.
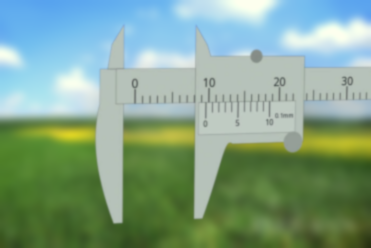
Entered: {"value": 9.6, "unit": "mm"}
